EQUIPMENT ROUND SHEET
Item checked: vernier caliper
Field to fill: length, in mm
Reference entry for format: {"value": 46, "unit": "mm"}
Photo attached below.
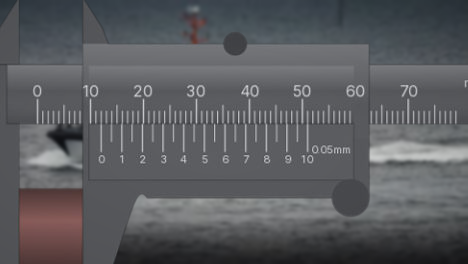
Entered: {"value": 12.0, "unit": "mm"}
